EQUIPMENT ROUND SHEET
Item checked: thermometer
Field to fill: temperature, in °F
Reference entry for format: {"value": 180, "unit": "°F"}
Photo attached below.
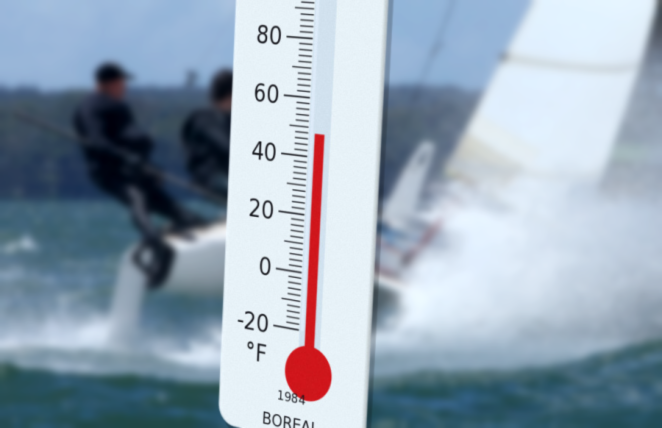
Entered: {"value": 48, "unit": "°F"}
